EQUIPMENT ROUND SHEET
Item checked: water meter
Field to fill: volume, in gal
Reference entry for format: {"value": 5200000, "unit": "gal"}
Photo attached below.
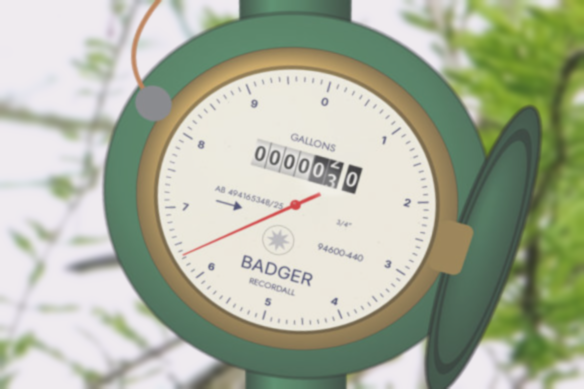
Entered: {"value": 26.3, "unit": "gal"}
